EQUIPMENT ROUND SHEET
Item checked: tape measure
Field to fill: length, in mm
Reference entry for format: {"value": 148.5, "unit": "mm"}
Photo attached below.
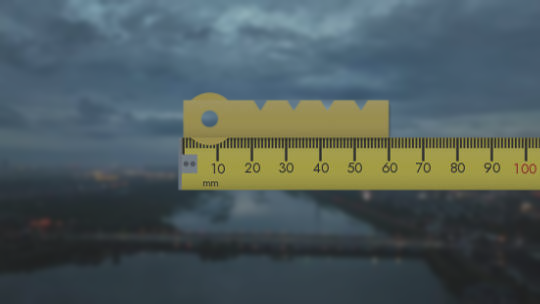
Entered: {"value": 60, "unit": "mm"}
